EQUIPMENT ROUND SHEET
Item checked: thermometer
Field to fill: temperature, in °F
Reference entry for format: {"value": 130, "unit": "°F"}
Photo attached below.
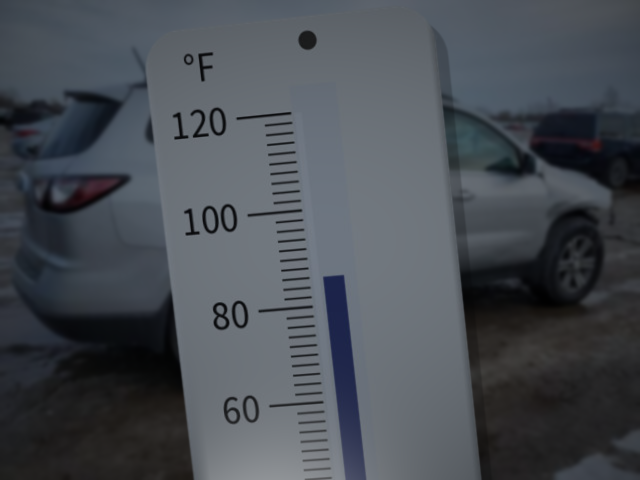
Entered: {"value": 86, "unit": "°F"}
